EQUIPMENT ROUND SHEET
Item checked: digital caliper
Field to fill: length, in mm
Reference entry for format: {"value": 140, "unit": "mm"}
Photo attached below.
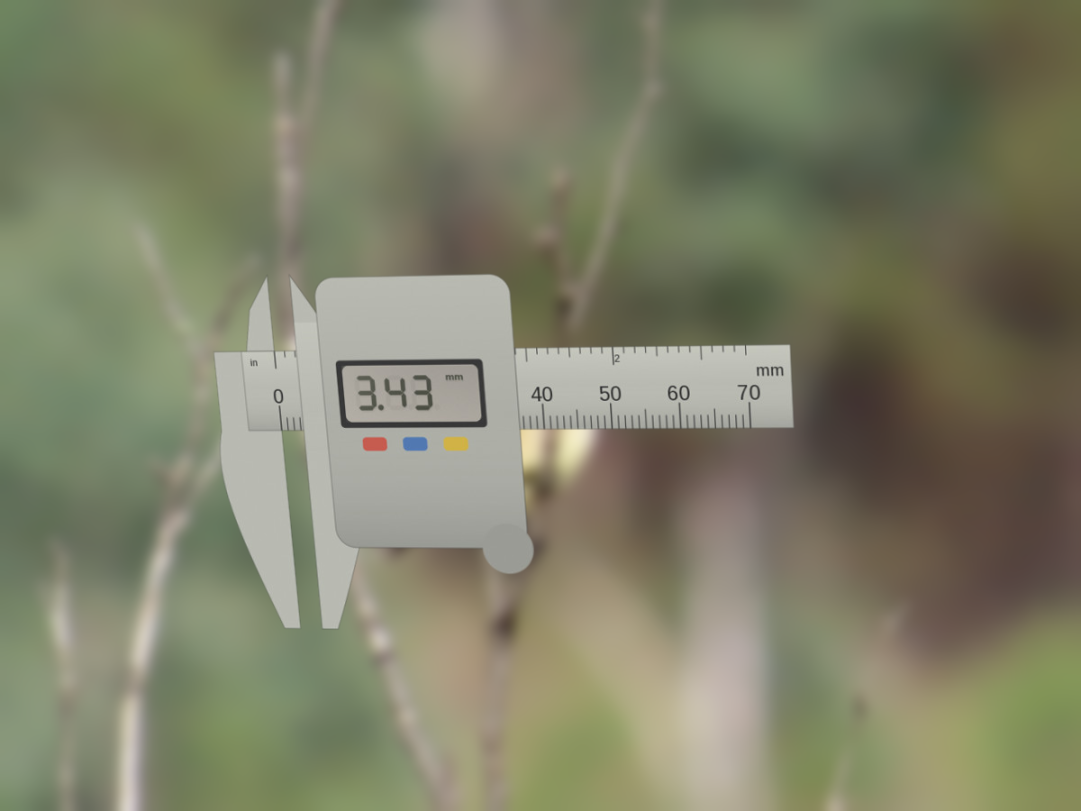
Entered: {"value": 3.43, "unit": "mm"}
